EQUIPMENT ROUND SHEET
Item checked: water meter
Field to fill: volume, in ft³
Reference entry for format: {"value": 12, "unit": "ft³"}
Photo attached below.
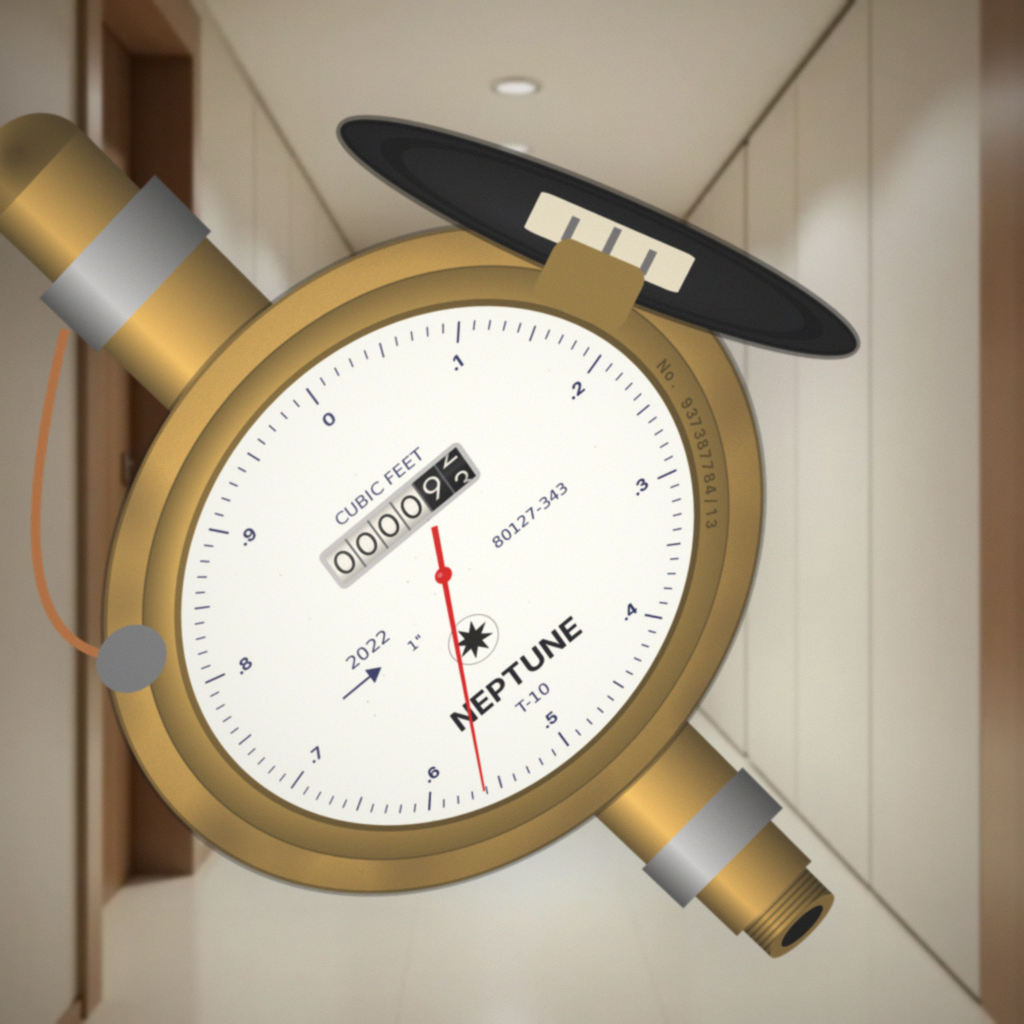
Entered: {"value": 92.56, "unit": "ft³"}
